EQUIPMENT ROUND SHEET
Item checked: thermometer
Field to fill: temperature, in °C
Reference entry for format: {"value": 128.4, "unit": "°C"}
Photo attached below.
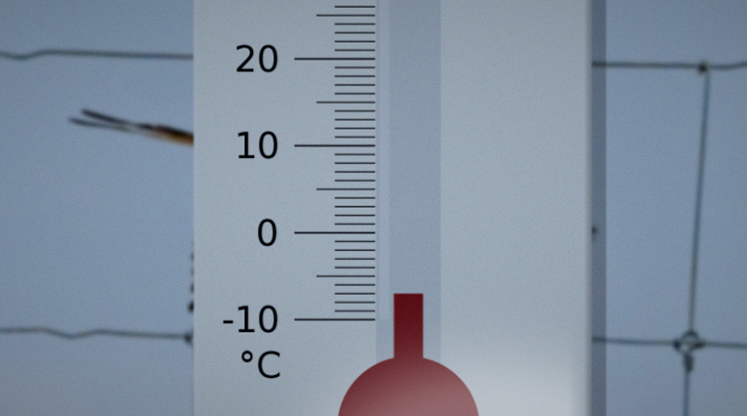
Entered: {"value": -7, "unit": "°C"}
